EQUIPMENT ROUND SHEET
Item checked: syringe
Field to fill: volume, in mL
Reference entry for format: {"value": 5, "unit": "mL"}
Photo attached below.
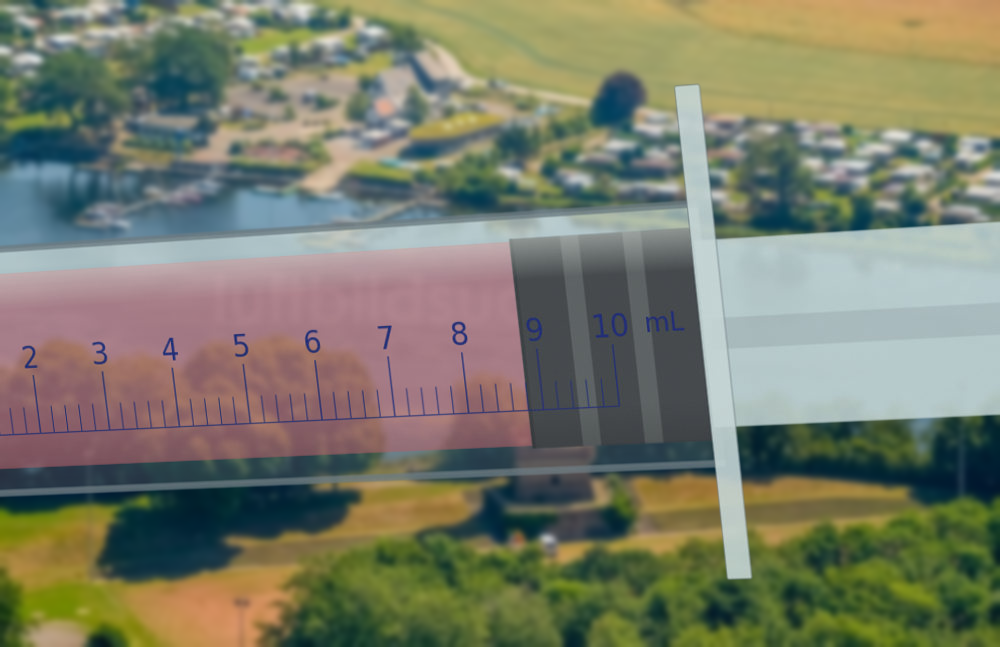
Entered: {"value": 8.8, "unit": "mL"}
